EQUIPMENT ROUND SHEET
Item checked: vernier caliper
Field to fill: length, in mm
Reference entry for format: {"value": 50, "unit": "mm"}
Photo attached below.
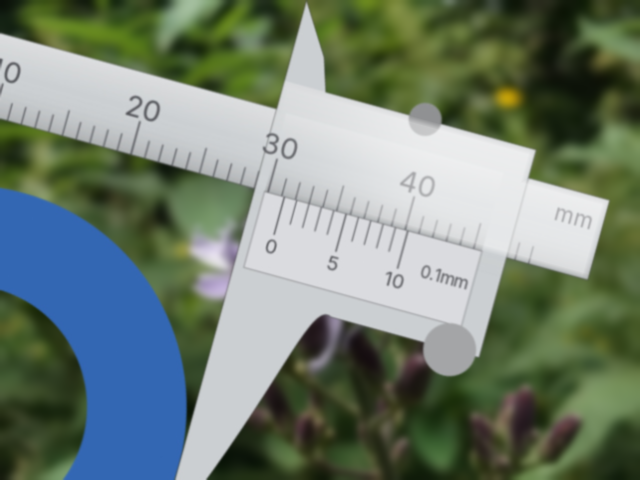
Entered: {"value": 31.2, "unit": "mm"}
